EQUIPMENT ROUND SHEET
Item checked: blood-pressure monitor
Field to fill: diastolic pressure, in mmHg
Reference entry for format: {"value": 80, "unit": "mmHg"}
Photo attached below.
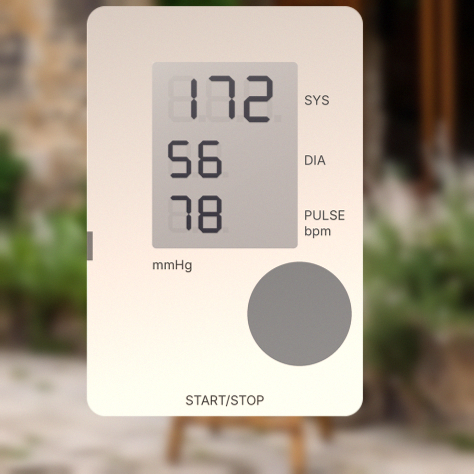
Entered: {"value": 56, "unit": "mmHg"}
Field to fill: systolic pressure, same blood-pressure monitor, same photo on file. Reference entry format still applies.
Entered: {"value": 172, "unit": "mmHg"}
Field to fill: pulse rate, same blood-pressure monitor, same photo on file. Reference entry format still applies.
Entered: {"value": 78, "unit": "bpm"}
